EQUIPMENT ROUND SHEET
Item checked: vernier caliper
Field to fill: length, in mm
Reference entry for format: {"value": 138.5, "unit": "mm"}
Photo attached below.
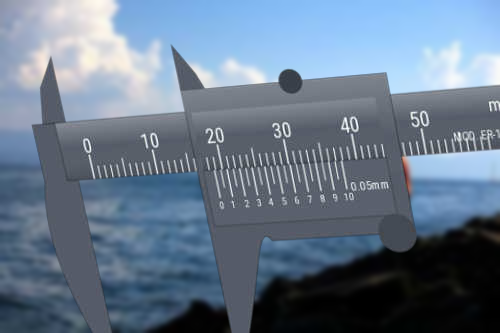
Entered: {"value": 18.8, "unit": "mm"}
